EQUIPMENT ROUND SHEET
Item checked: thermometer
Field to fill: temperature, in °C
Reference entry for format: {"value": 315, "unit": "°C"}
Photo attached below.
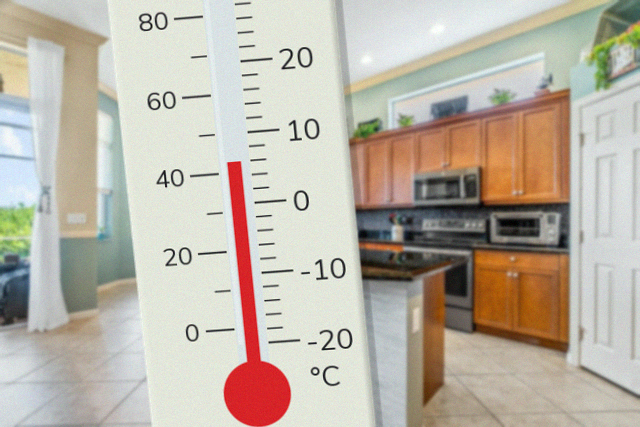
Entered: {"value": 6, "unit": "°C"}
